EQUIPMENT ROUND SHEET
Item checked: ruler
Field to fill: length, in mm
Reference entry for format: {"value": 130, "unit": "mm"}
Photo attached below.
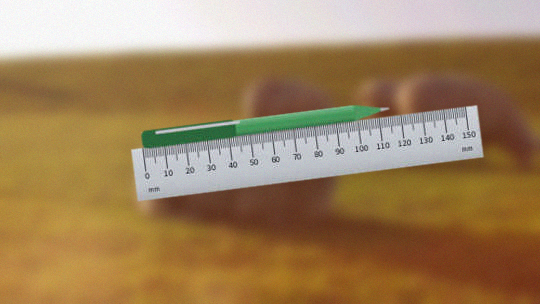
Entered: {"value": 115, "unit": "mm"}
